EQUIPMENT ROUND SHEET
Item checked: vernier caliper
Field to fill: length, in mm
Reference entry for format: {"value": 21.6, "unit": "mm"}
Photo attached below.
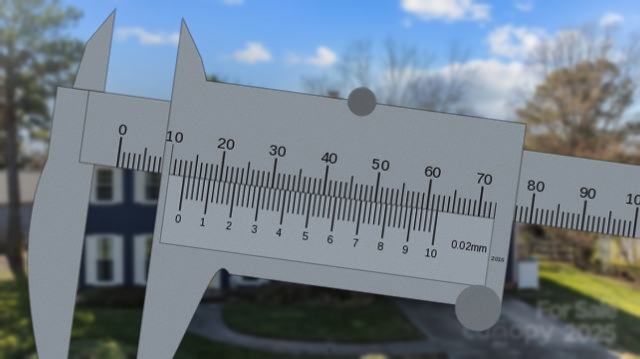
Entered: {"value": 13.0, "unit": "mm"}
